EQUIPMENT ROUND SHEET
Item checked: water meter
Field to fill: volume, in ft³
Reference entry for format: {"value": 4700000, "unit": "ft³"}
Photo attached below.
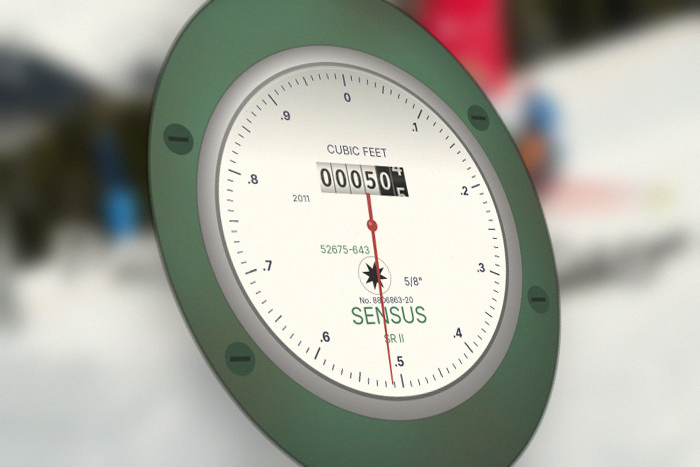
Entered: {"value": 504.51, "unit": "ft³"}
